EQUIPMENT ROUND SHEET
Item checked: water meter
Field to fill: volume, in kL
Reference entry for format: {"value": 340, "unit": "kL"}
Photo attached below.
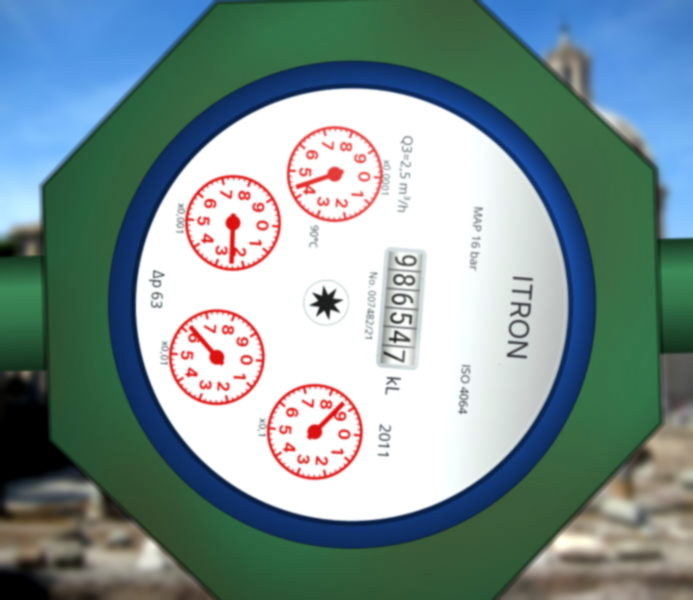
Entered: {"value": 986546.8624, "unit": "kL"}
